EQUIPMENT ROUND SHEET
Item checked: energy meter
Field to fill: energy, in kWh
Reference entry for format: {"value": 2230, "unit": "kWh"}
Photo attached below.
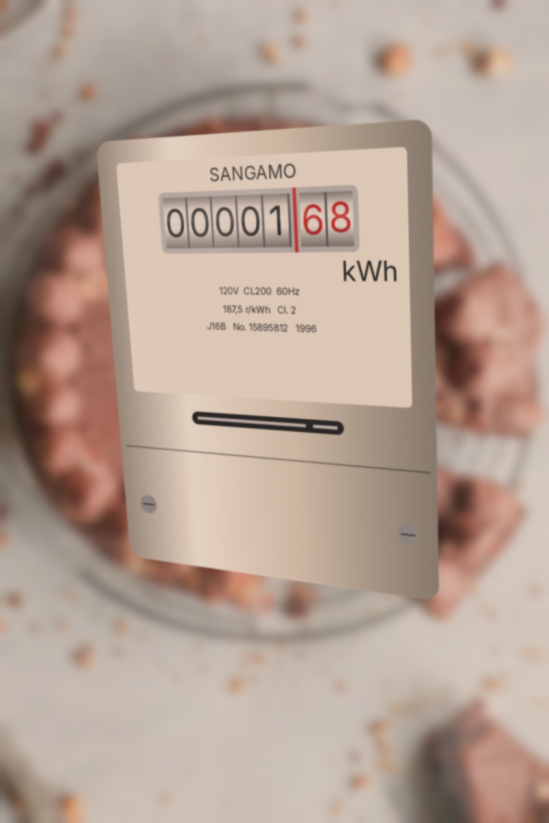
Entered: {"value": 1.68, "unit": "kWh"}
